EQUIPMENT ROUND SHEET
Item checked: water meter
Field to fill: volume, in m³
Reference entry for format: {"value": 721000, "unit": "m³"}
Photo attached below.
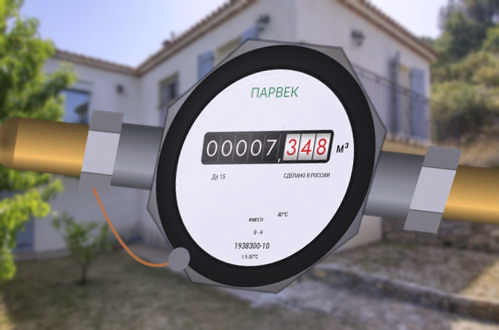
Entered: {"value": 7.348, "unit": "m³"}
